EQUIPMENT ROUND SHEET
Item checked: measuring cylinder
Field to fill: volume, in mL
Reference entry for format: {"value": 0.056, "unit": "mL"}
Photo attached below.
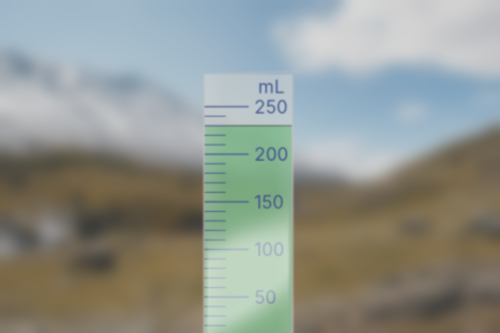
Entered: {"value": 230, "unit": "mL"}
